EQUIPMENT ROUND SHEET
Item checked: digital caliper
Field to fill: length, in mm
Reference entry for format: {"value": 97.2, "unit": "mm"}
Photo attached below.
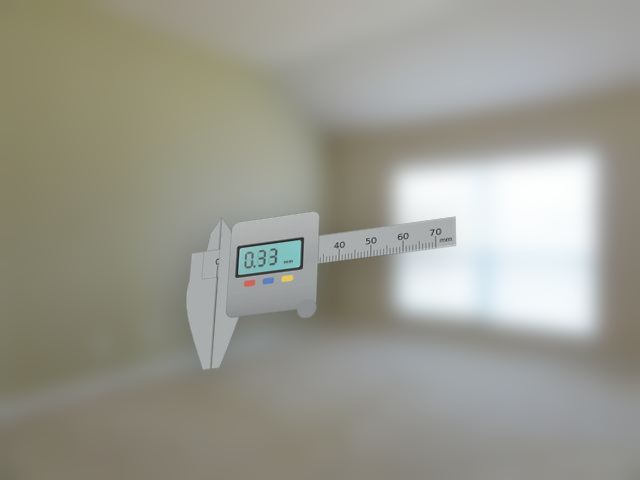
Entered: {"value": 0.33, "unit": "mm"}
